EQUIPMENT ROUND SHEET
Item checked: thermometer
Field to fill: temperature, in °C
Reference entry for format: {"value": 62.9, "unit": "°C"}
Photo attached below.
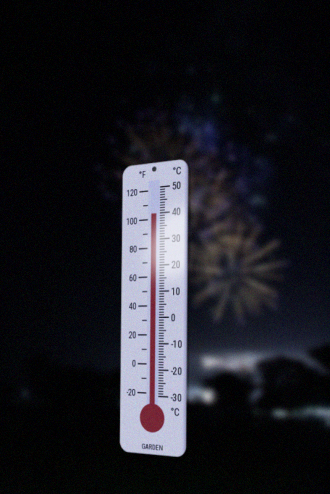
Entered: {"value": 40, "unit": "°C"}
